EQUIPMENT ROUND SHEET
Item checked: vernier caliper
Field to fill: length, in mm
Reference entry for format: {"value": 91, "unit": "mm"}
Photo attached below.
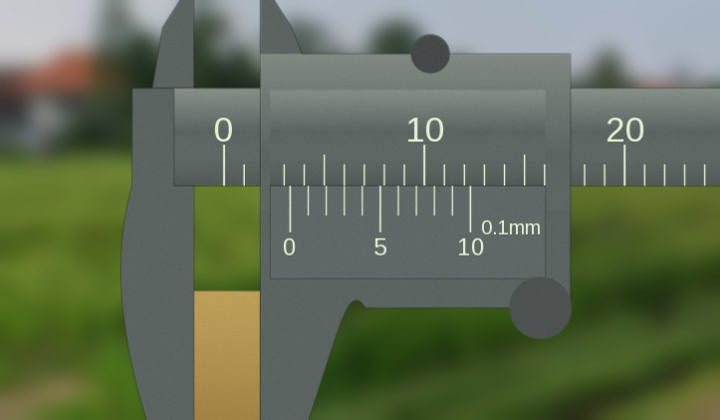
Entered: {"value": 3.3, "unit": "mm"}
